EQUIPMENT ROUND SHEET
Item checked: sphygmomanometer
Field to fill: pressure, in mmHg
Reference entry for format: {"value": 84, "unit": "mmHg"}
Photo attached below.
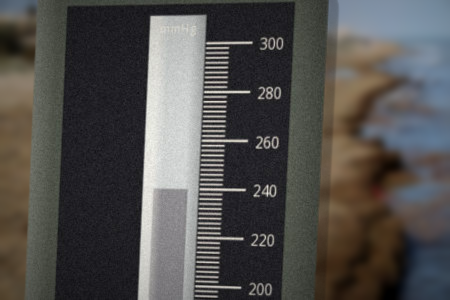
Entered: {"value": 240, "unit": "mmHg"}
